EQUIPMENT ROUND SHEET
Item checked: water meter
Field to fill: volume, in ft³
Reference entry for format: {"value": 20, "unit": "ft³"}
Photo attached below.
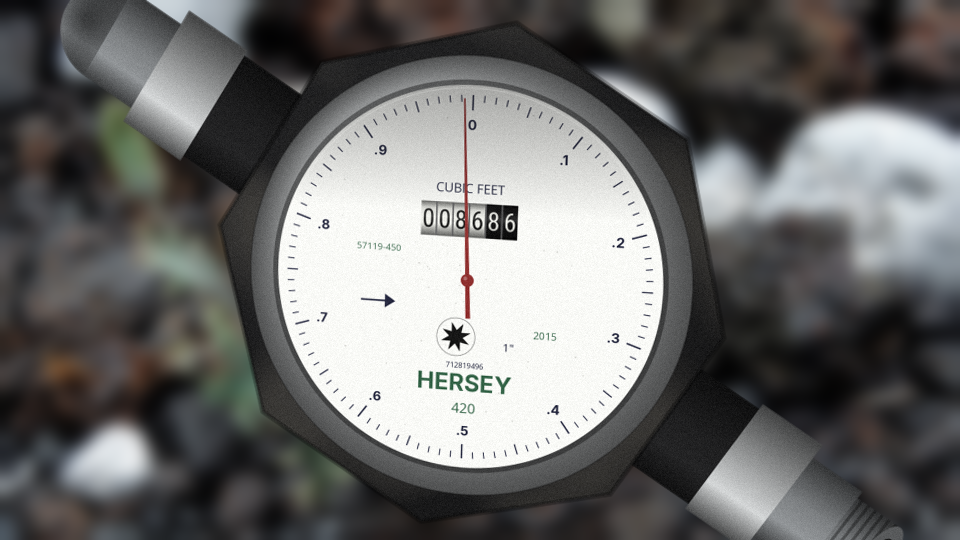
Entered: {"value": 8685.99, "unit": "ft³"}
